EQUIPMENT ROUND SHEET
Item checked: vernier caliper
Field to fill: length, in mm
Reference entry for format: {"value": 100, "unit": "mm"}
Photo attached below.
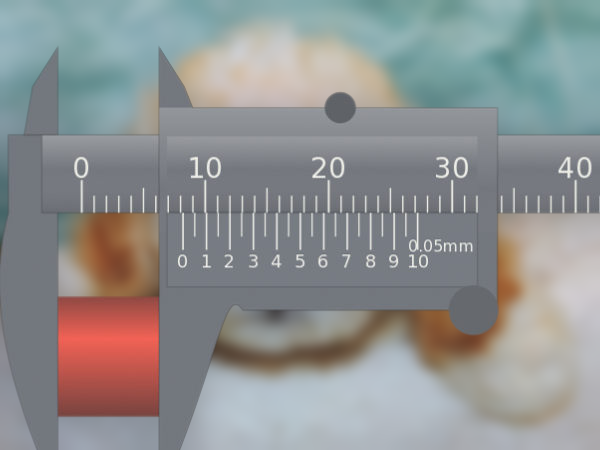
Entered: {"value": 8.2, "unit": "mm"}
